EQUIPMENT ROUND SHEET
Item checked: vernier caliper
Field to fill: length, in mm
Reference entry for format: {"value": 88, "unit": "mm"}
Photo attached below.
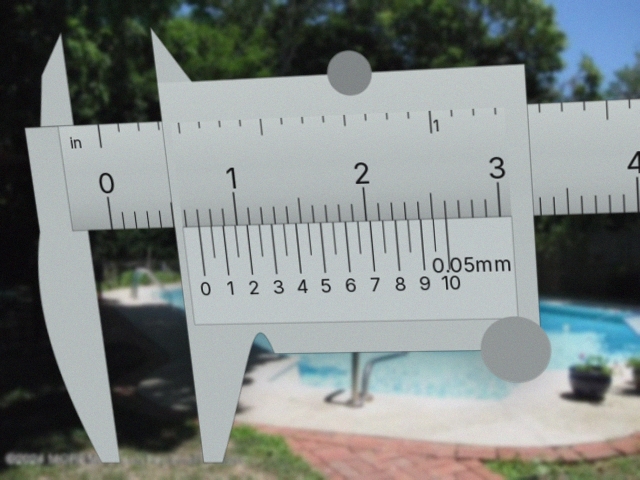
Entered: {"value": 7.0, "unit": "mm"}
